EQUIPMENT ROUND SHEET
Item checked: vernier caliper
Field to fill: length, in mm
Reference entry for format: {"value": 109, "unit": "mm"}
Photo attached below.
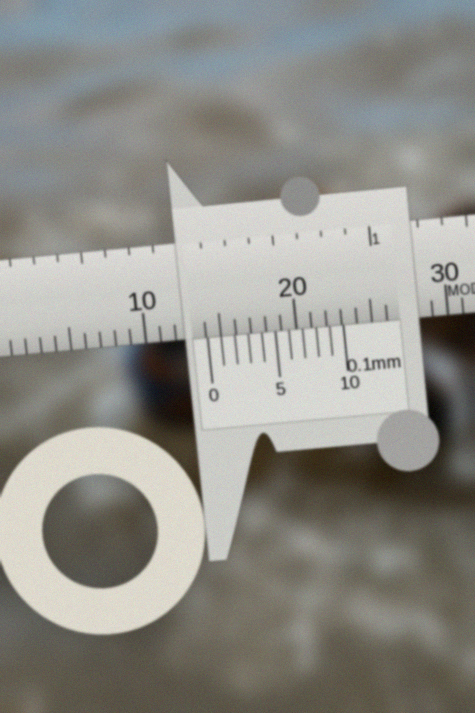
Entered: {"value": 14.1, "unit": "mm"}
